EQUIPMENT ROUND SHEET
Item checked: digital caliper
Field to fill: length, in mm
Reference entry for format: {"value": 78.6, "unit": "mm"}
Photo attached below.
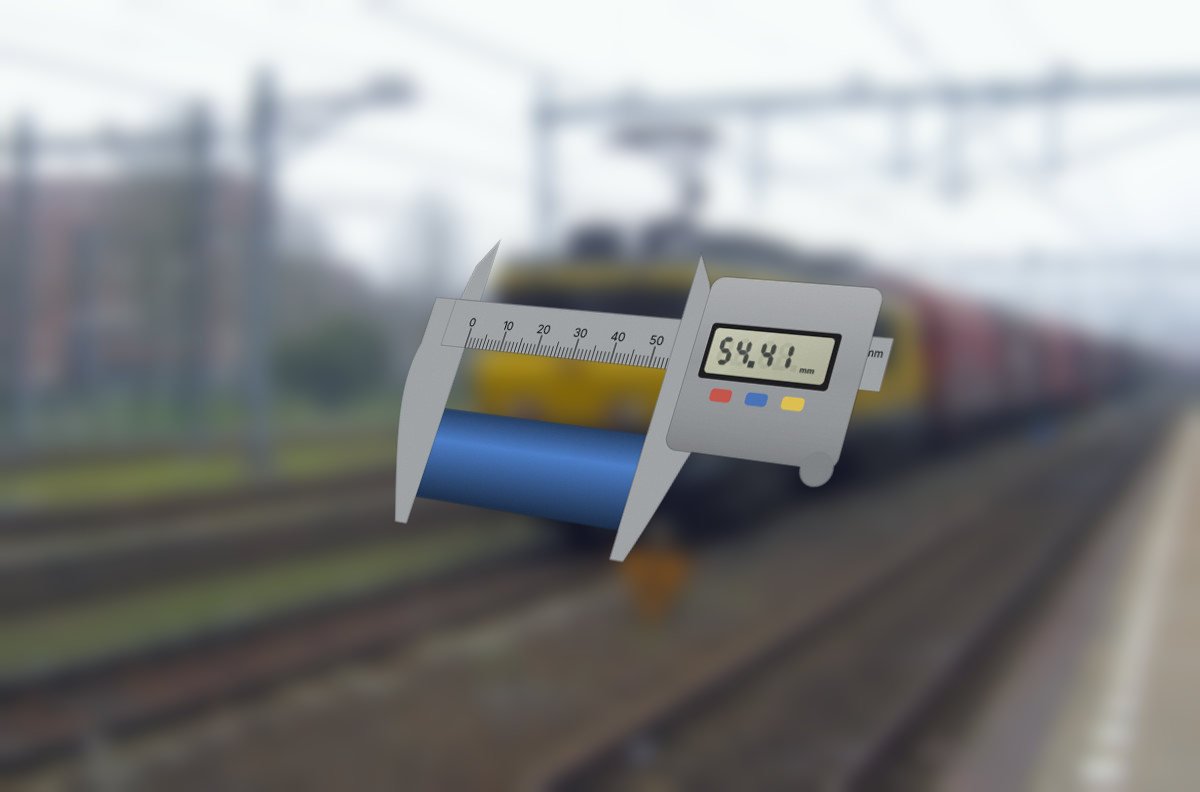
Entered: {"value": 54.41, "unit": "mm"}
